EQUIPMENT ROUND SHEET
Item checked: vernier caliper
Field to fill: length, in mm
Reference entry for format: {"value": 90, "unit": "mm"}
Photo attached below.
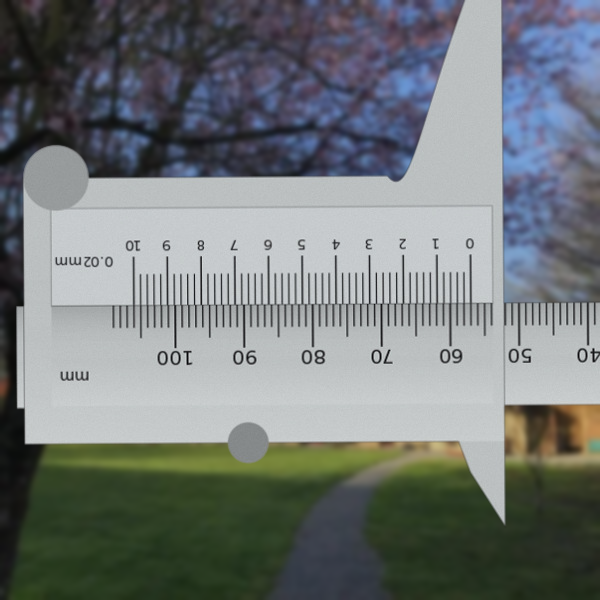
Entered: {"value": 57.0, "unit": "mm"}
